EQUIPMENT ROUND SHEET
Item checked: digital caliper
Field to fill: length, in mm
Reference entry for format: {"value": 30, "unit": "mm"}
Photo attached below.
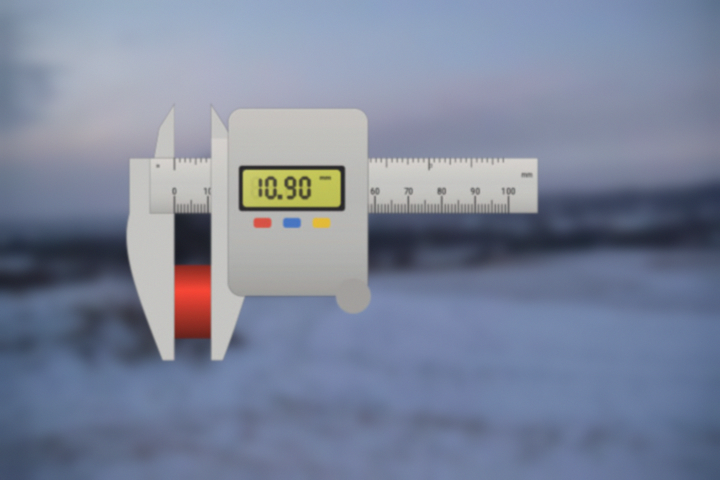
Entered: {"value": 10.90, "unit": "mm"}
